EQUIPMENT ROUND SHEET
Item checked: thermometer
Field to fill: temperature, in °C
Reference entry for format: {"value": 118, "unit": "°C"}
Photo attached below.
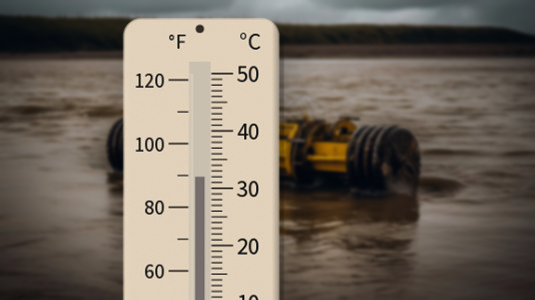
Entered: {"value": 32, "unit": "°C"}
